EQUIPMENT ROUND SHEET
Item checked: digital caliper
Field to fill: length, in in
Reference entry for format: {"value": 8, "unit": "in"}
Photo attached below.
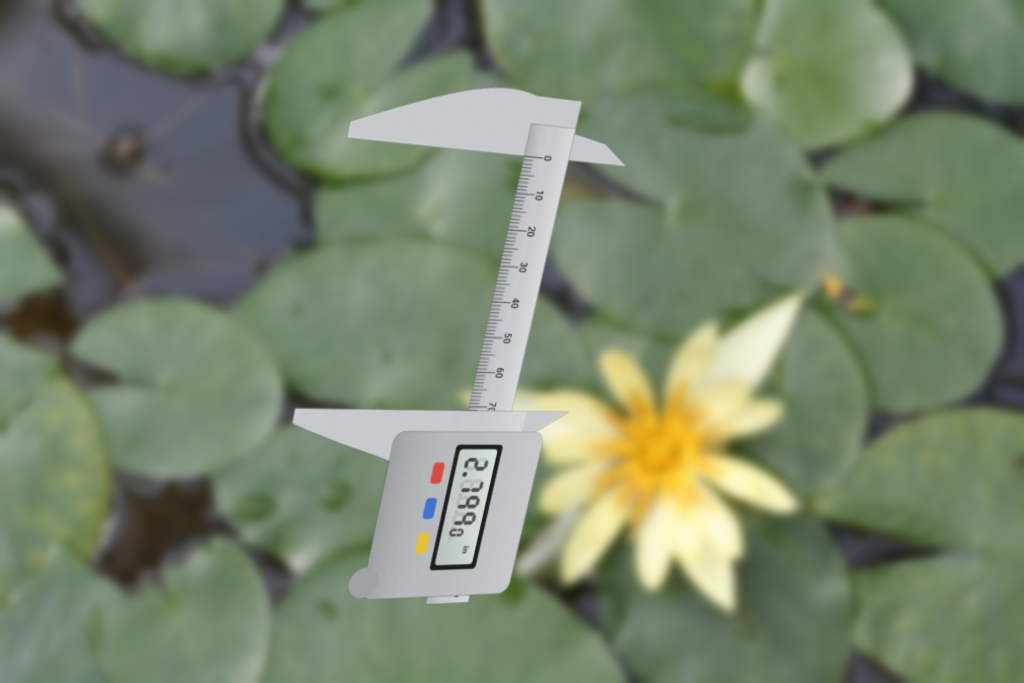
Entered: {"value": 2.7990, "unit": "in"}
